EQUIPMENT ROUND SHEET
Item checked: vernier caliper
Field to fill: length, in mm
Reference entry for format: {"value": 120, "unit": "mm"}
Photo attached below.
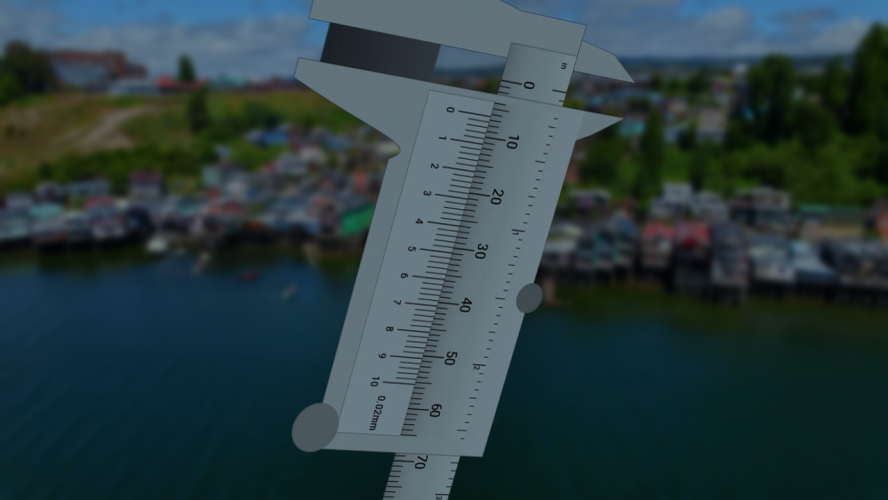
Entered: {"value": 6.4, "unit": "mm"}
